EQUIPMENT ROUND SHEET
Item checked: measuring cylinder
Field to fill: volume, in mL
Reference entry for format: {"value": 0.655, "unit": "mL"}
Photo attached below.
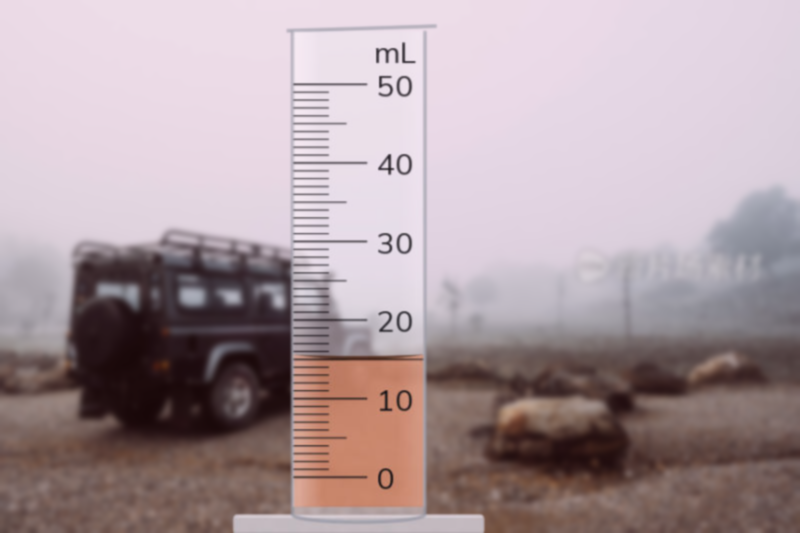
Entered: {"value": 15, "unit": "mL"}
